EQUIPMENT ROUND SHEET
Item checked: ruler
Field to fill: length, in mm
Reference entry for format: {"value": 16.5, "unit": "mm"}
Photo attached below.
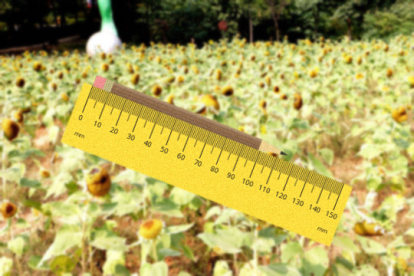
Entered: {"value": 115, "unit": "mm"}
